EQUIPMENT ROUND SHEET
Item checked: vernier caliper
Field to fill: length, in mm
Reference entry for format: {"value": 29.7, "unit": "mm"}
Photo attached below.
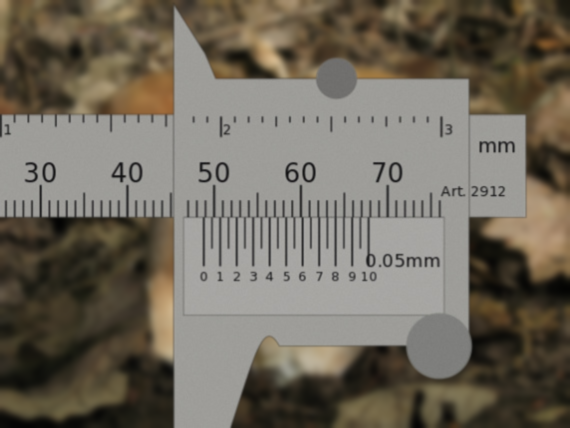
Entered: {"value": 48.8, "unit": "mm"}
